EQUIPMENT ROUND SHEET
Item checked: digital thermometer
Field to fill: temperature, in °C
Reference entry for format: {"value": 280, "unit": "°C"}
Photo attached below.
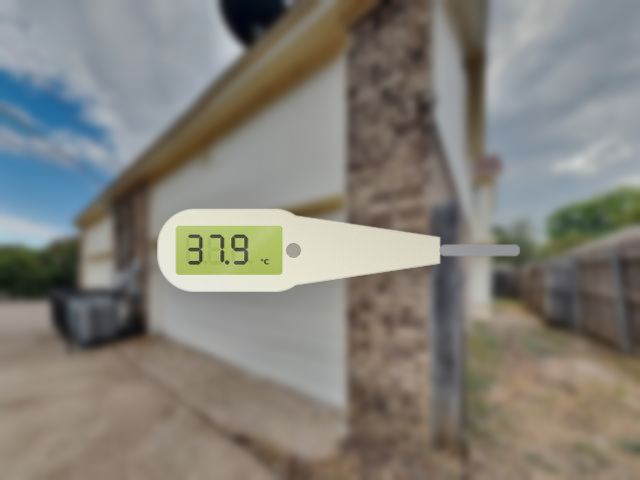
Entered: {"value": 37.9, "unit": "°C"}
